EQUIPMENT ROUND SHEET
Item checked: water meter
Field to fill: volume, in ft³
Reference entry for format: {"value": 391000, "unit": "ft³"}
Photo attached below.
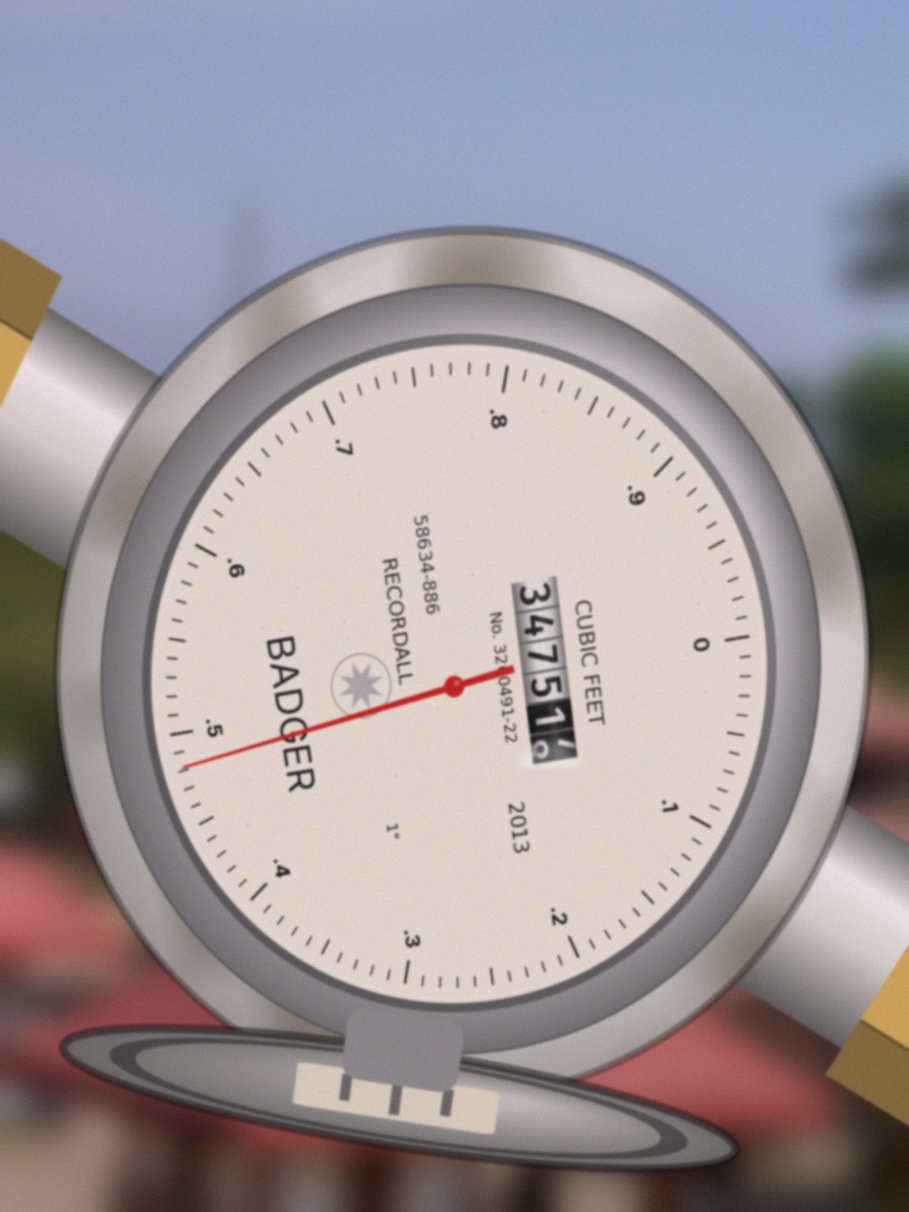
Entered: {"value": 347517.48, "unit": "ft³"}
